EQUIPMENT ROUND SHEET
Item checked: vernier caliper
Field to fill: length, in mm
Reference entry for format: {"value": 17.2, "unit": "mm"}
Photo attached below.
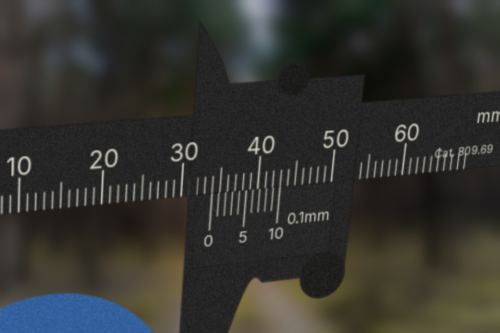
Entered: {"value": 34.0, "unit": "mm"}
